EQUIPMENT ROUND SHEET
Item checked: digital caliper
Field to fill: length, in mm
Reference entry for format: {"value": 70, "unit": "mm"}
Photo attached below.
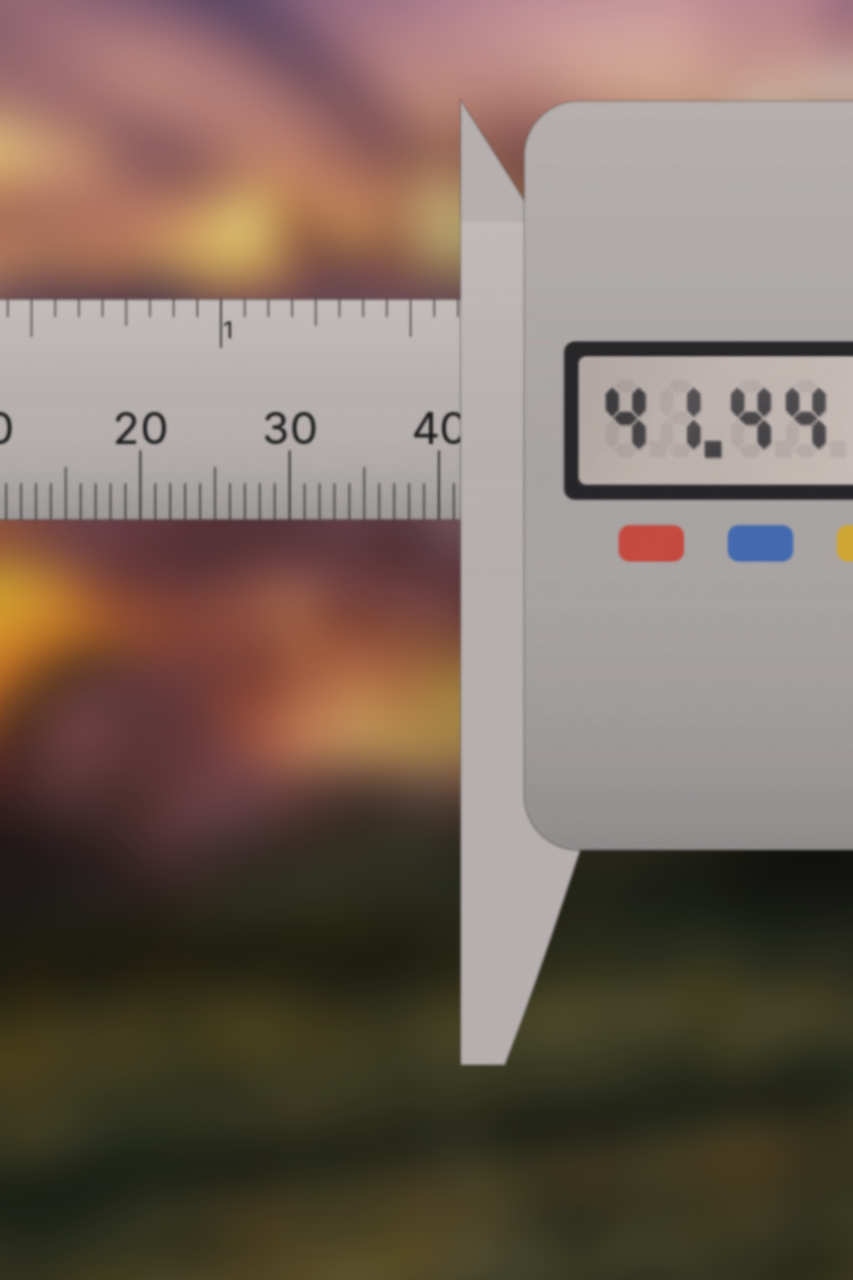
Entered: {"value": 41.44, "unit": "mm"}
